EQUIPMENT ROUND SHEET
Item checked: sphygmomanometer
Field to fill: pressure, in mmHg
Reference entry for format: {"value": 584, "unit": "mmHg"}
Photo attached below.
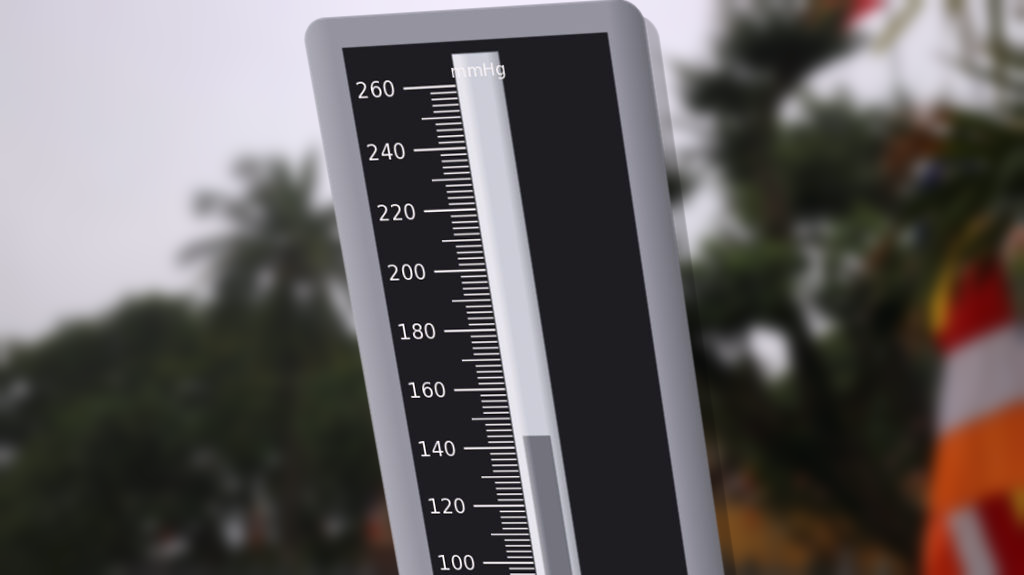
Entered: {"value": 144, "unit": "mmHg"}
